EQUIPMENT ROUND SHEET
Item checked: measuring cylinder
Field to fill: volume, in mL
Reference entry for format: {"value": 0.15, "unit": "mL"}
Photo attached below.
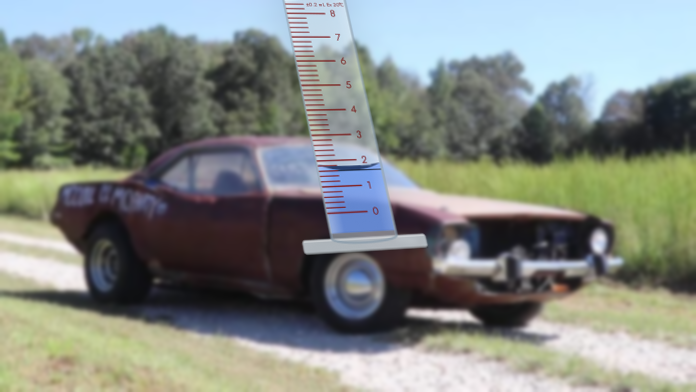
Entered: {"value": 1.6, "unit": "mL"}
